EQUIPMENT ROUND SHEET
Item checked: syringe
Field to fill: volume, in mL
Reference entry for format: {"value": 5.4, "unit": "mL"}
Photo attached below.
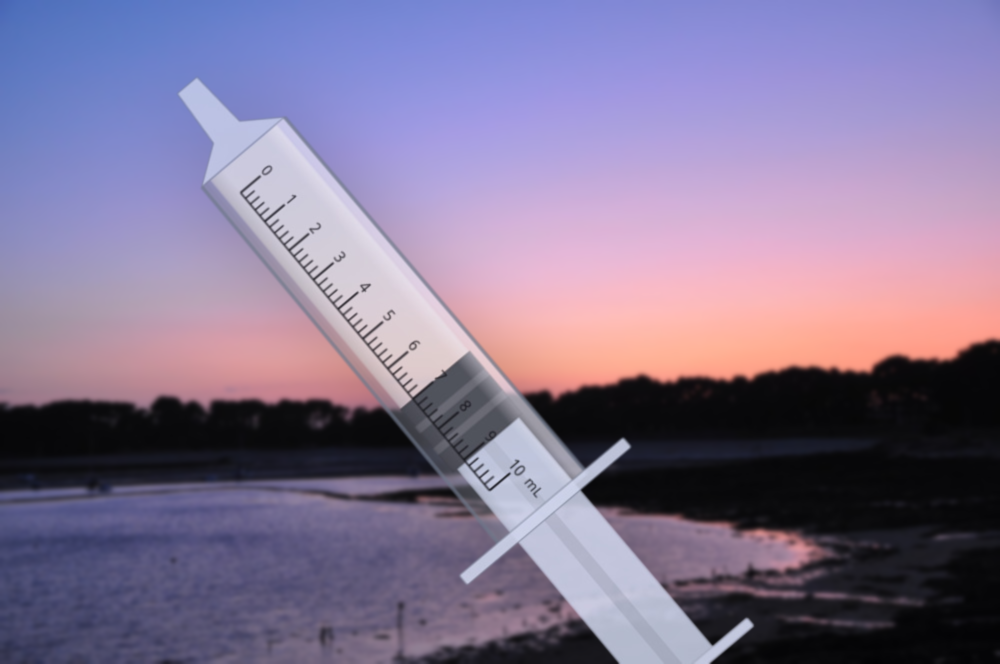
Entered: {"value": 7, "unit": "mL"}
